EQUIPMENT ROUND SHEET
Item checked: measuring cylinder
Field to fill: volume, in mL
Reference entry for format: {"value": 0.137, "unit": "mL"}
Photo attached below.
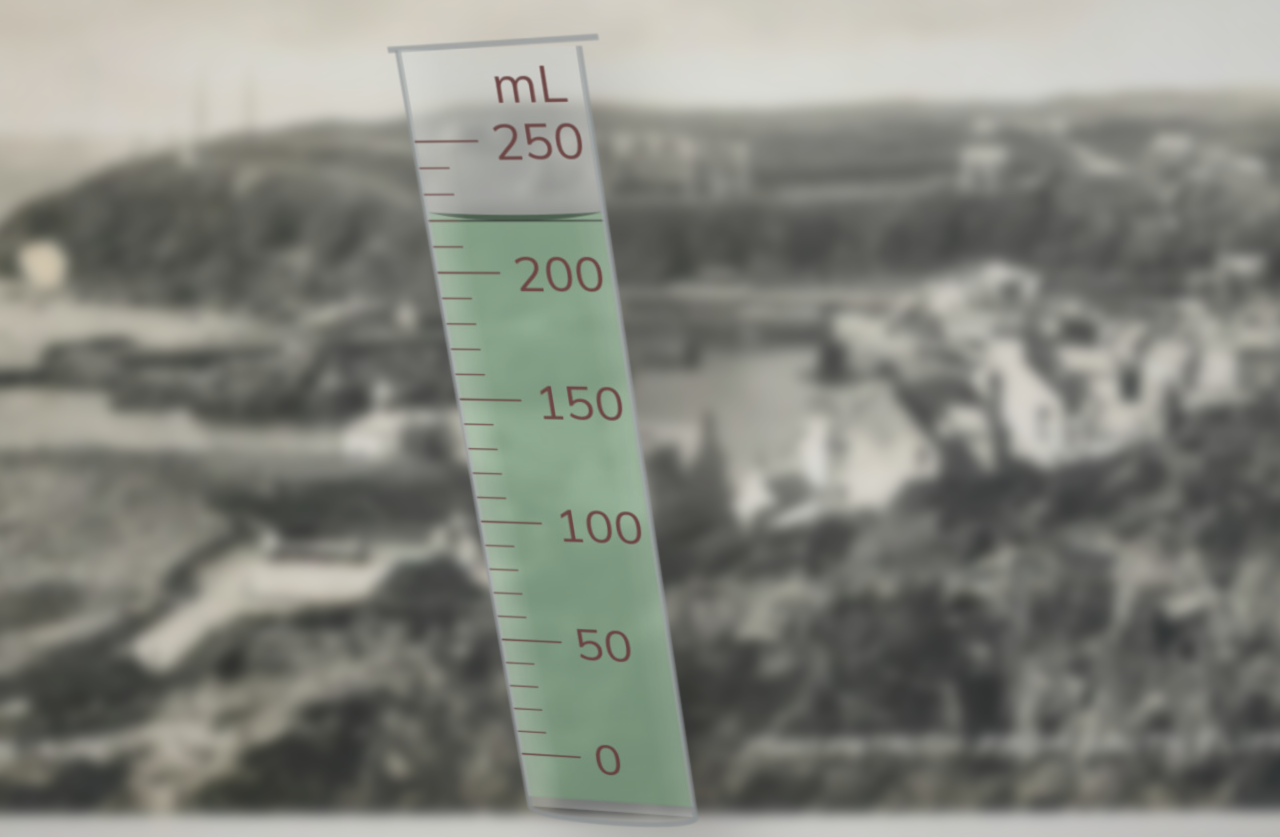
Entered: {"value": 220, "unit": "mL"}
